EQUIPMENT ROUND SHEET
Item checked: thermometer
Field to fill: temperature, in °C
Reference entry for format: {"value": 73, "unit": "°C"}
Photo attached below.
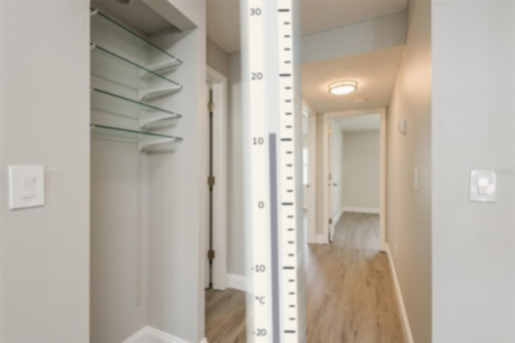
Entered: {"value": 11, "unit": "°C"}
